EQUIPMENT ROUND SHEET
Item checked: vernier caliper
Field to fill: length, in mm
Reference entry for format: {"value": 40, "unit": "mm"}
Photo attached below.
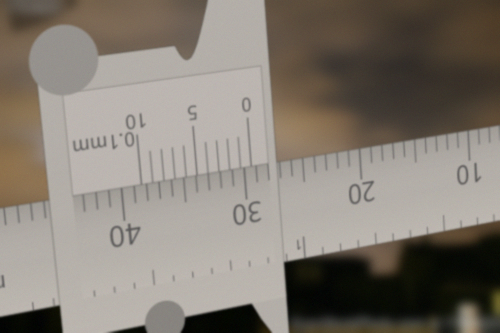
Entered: {"value": 29.4, "unit": "mm"}
